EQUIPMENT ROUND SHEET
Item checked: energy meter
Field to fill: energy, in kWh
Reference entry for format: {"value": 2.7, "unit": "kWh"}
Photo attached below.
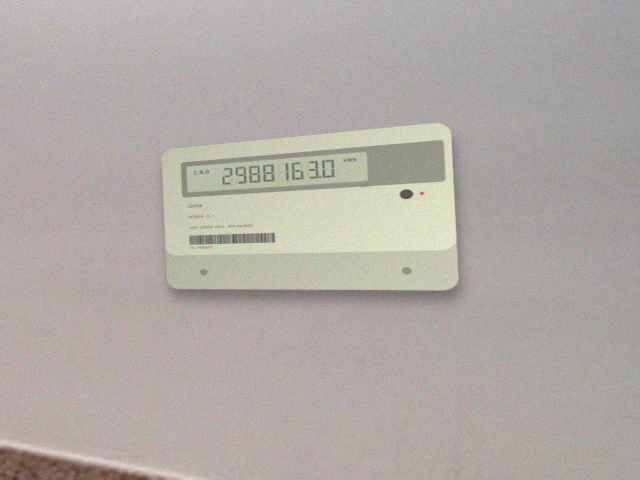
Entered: {"value": 2988163.0, "unit": "kWh"}
